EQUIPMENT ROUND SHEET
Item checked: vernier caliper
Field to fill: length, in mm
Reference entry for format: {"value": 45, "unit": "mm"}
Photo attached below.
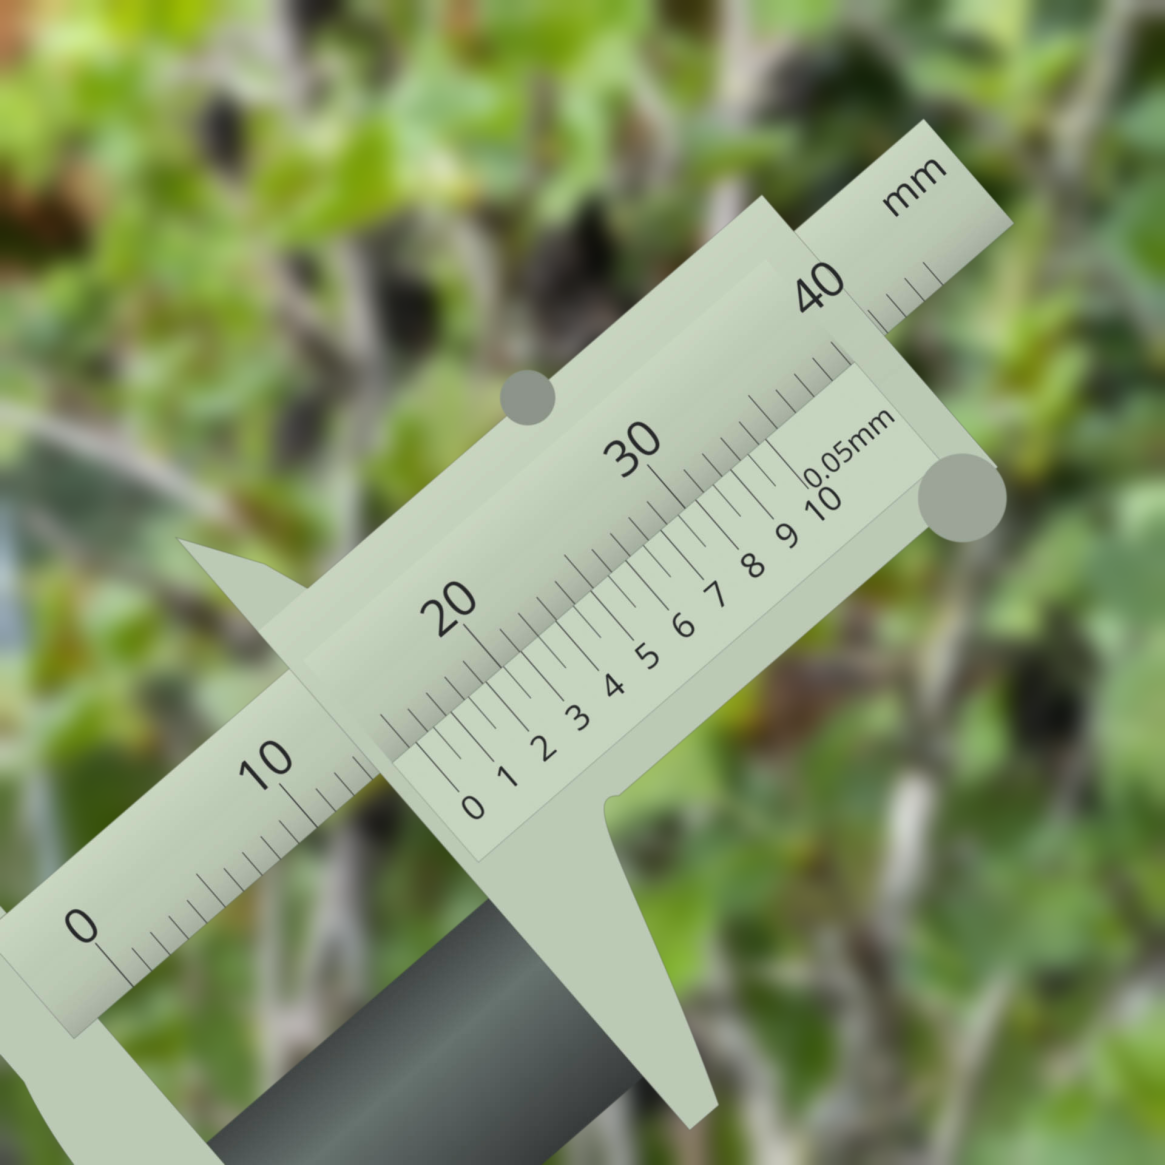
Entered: {"value": 15.35, "unit": "mm"}
